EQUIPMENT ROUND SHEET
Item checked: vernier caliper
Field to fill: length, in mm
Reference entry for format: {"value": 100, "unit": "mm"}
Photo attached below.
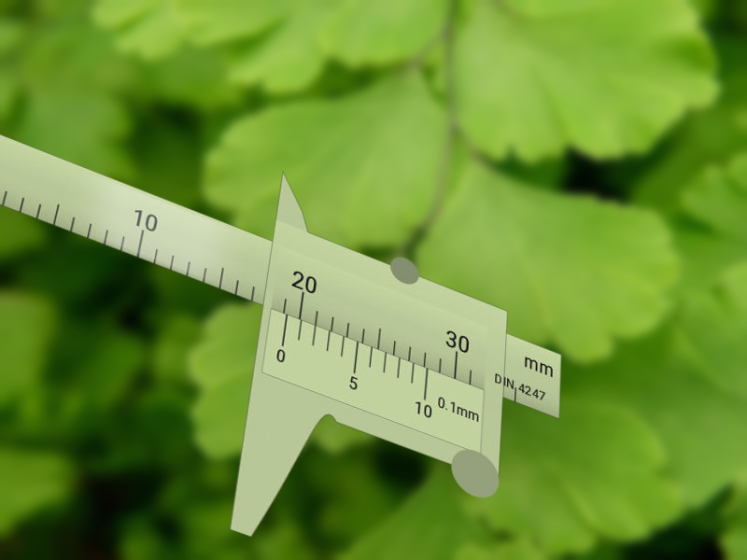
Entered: {"value": 19.2, "unit": "mm"}
